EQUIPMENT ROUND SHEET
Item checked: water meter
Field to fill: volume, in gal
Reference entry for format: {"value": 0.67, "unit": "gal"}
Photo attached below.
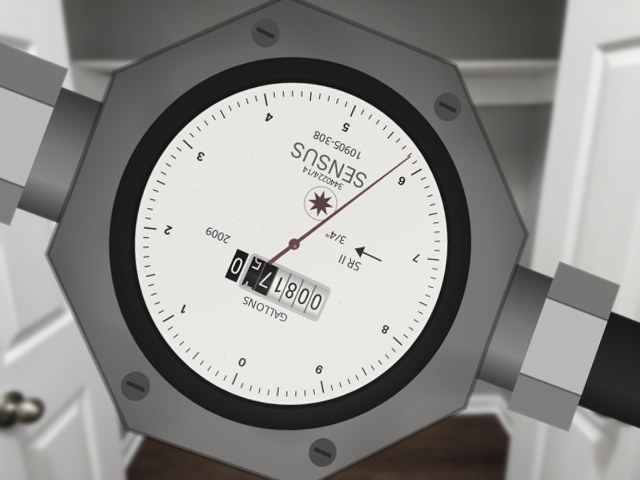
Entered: {"value": 81745.8, "unit": "gal"}
